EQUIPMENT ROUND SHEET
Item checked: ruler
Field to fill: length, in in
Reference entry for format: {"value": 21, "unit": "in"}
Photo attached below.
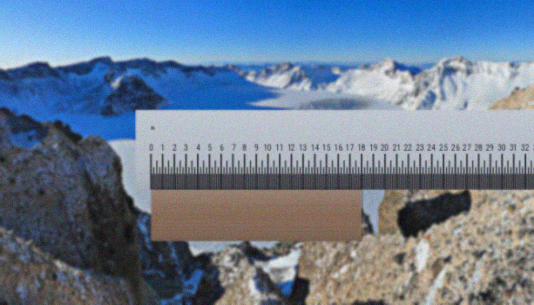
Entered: {"value": 18, "unit": "in"}
